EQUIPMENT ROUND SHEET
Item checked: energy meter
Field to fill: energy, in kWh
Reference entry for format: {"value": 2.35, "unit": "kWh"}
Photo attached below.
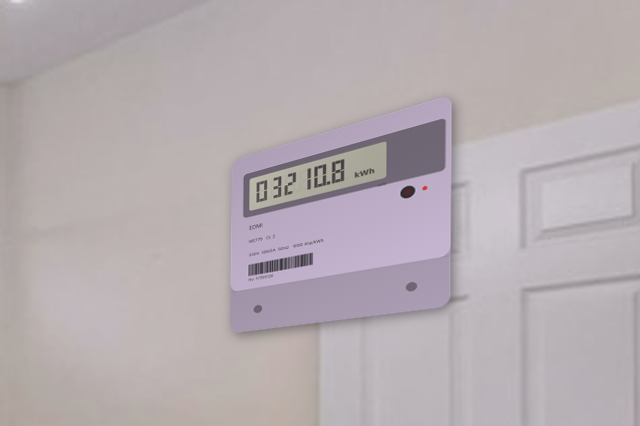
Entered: {"value": 3210.8, "unit": "kWh"}
